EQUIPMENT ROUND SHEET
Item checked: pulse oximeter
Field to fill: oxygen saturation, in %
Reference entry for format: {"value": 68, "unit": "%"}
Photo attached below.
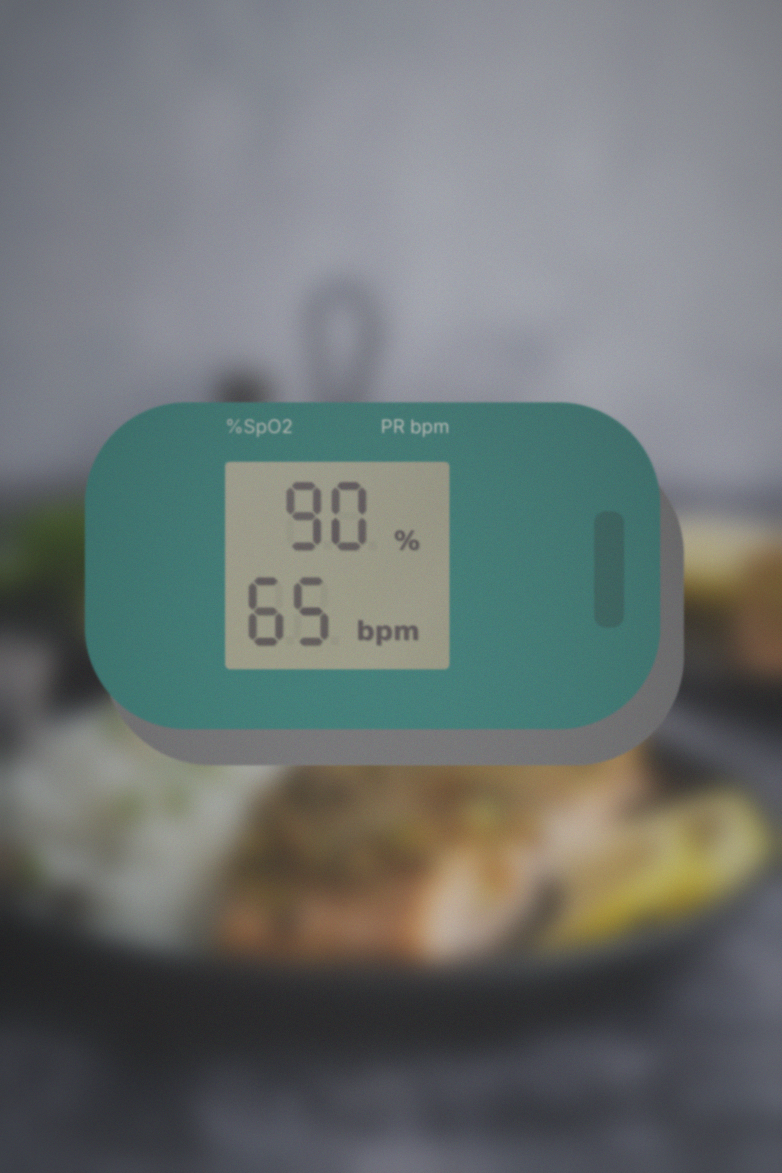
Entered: {"value": 90, "unit": "%"}
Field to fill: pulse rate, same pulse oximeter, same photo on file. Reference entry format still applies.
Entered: {"value": 65, "unit": "bpm"}
